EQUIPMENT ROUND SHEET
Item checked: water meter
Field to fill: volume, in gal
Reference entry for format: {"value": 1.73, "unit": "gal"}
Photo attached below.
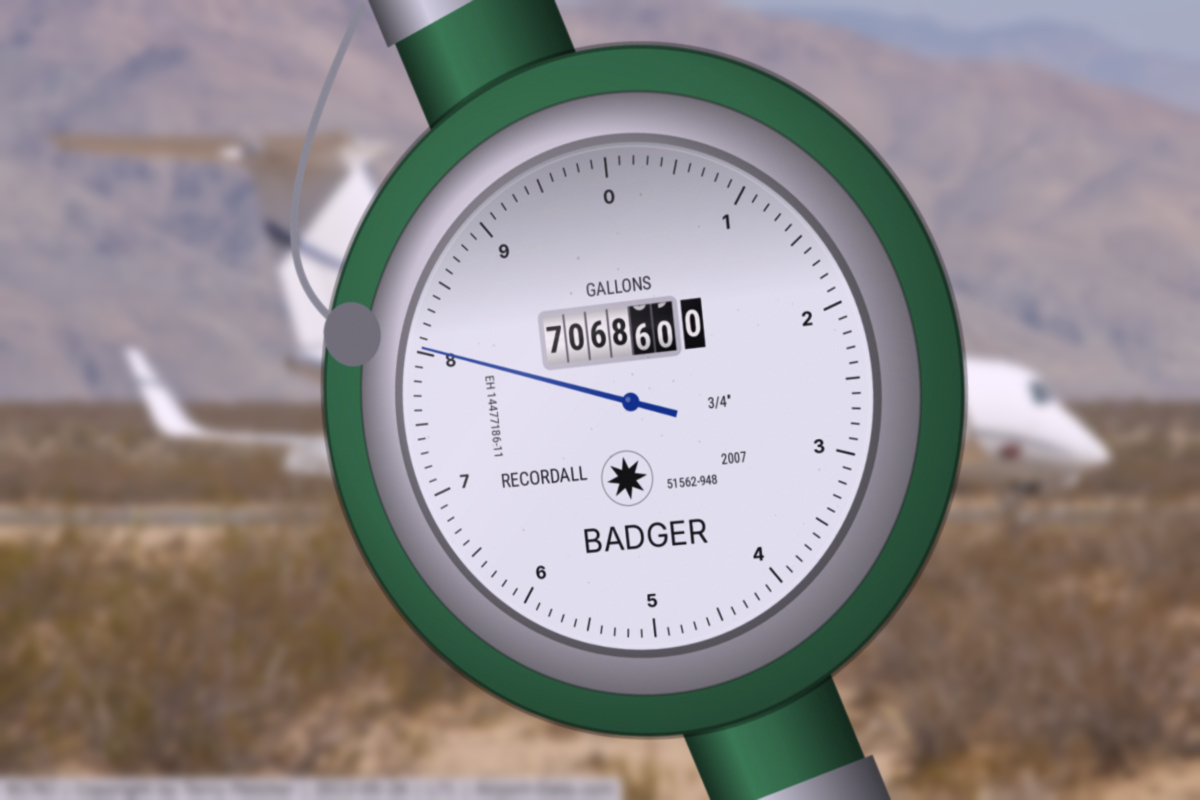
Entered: {"value": 7068598.0, "unit": "gal"}
